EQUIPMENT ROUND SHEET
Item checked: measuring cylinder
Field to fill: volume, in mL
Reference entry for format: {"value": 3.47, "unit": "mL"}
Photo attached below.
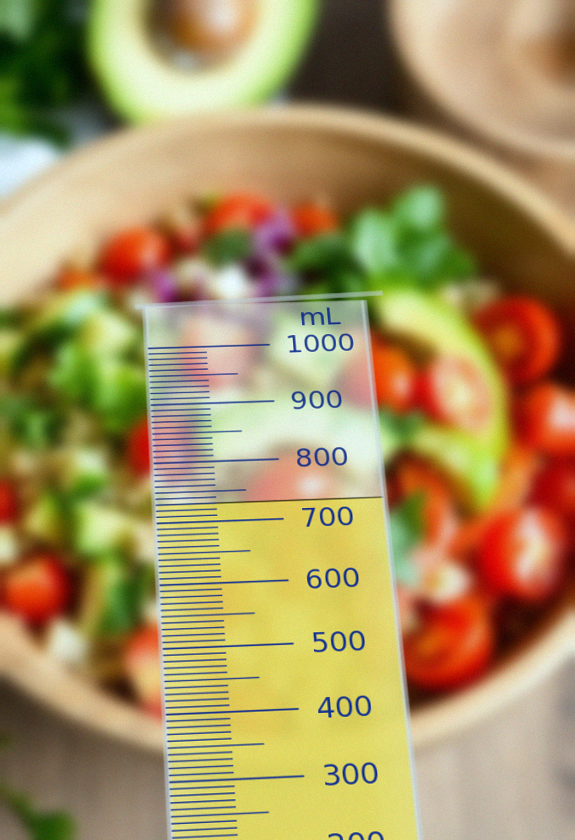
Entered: {"value": 730, "unit": "mL"}
